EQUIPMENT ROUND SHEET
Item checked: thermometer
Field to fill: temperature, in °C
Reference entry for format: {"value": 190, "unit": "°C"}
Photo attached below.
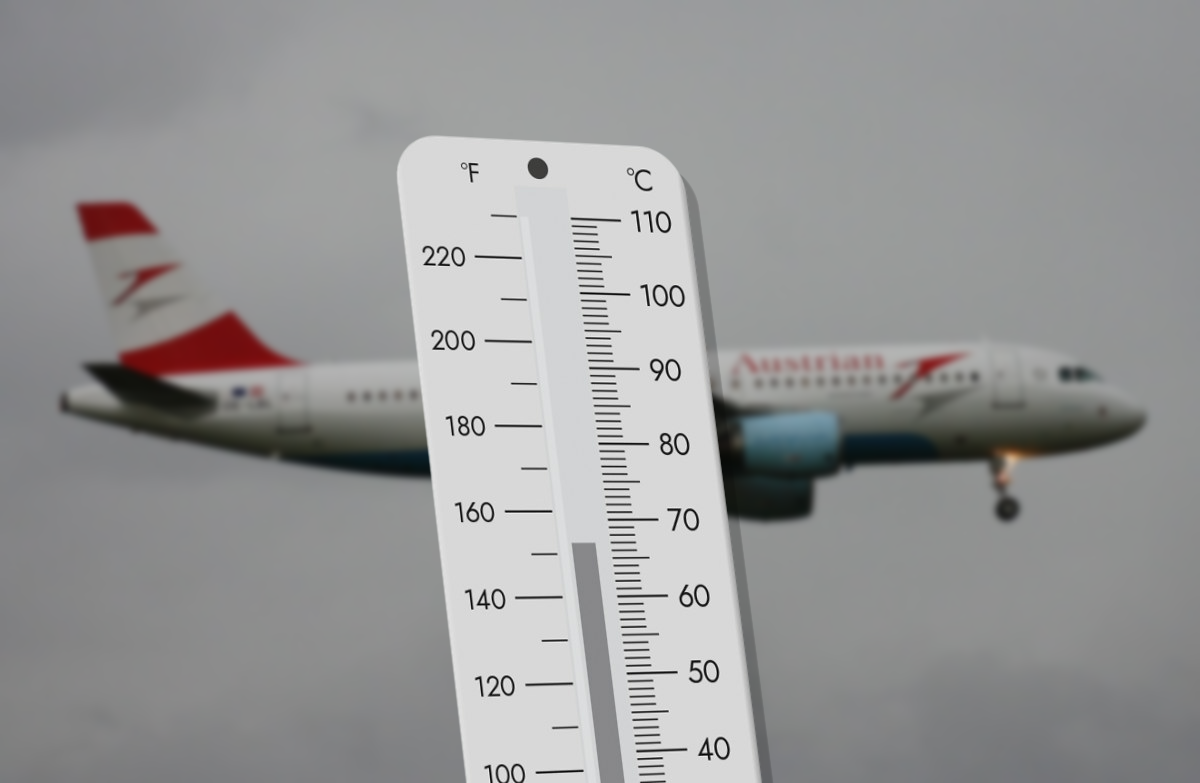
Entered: {"value": 67, "unit": "°C"}
